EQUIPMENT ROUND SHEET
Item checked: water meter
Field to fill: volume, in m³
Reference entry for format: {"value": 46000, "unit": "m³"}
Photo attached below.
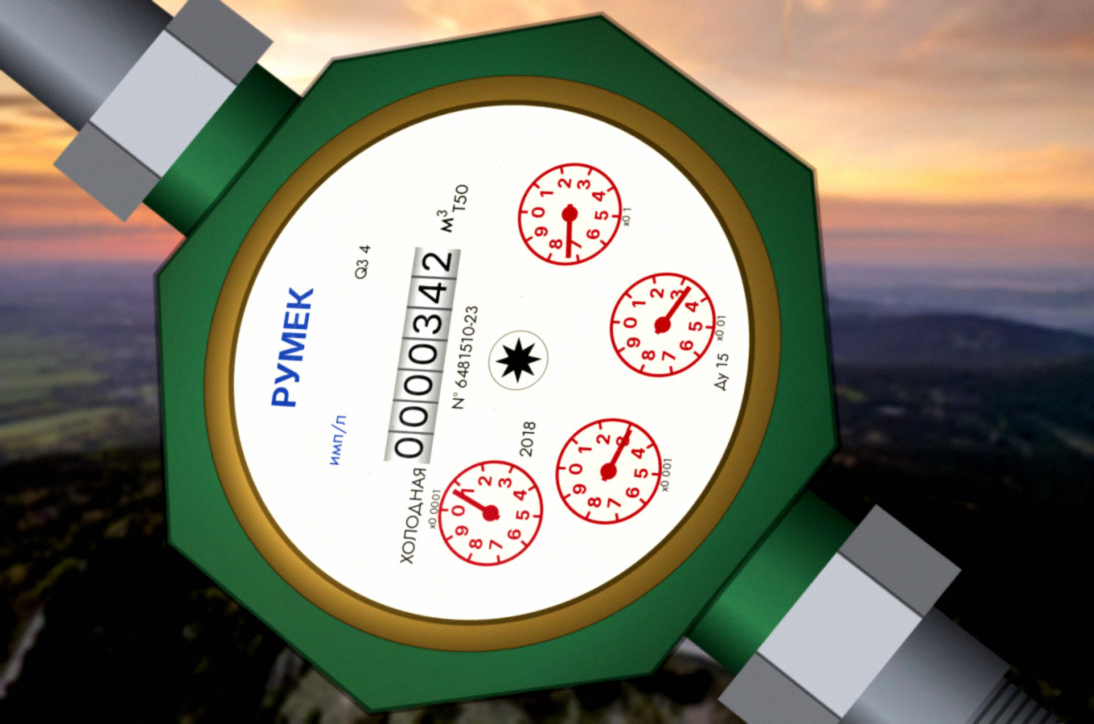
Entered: {"value": 342.7330, "unit": "m³"}
